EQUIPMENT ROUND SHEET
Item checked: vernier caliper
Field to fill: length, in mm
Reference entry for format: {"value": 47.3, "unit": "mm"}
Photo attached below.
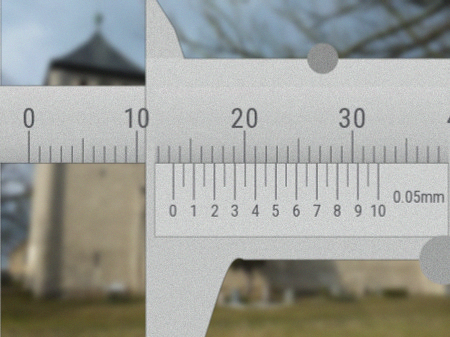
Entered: {"value": 13.4, "unit": "mm"}
